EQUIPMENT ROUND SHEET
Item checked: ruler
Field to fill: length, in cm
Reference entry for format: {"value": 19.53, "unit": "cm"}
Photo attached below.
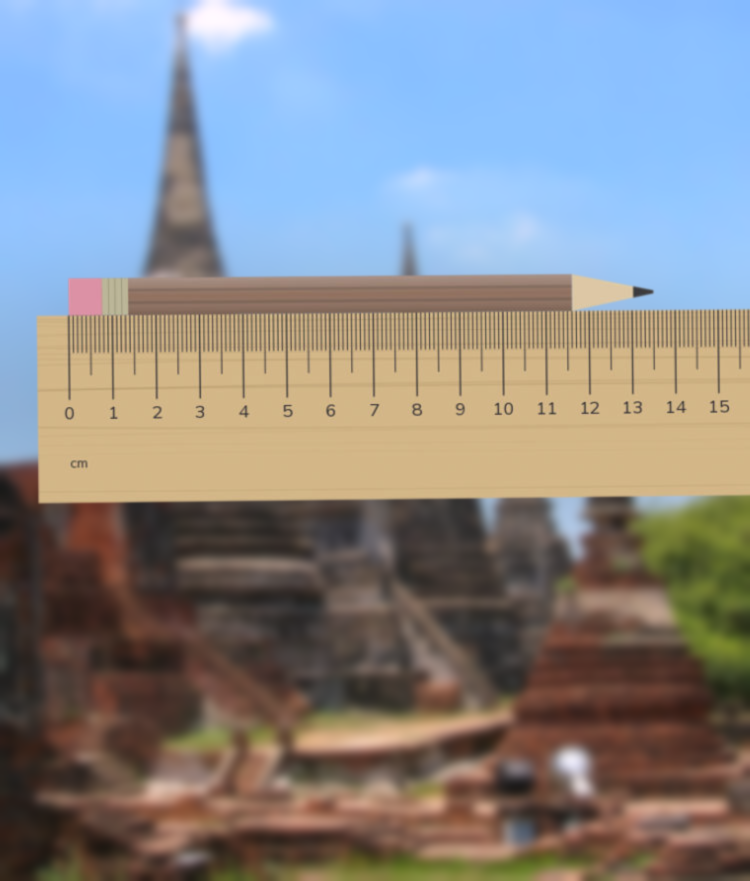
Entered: {"value": 13.5, "unit": "cm"}
